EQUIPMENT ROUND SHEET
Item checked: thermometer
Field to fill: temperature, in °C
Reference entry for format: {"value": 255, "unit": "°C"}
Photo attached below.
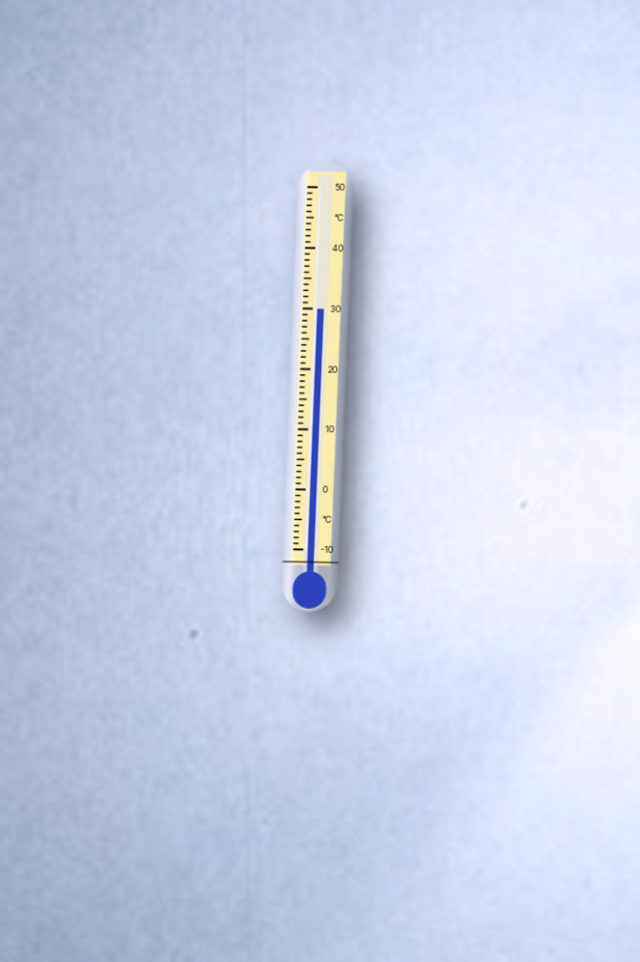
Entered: {"value": 30, "unit": "°C"}
